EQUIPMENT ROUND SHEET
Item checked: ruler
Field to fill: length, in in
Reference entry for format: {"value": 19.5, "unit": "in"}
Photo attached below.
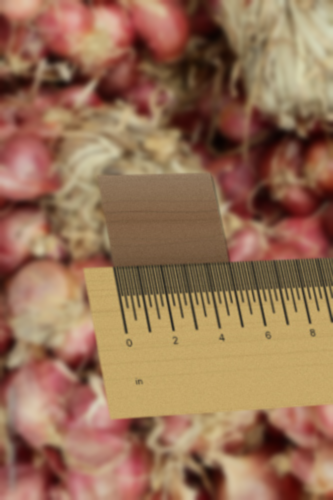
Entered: {"value": 5, "unit": "in"}
